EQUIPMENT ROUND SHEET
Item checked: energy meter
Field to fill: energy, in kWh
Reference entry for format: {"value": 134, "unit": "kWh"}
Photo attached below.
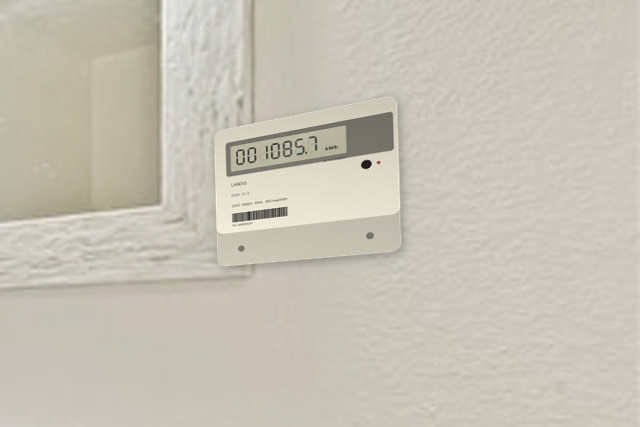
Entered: {"value": 1085.7, "unit": "kWh"}
